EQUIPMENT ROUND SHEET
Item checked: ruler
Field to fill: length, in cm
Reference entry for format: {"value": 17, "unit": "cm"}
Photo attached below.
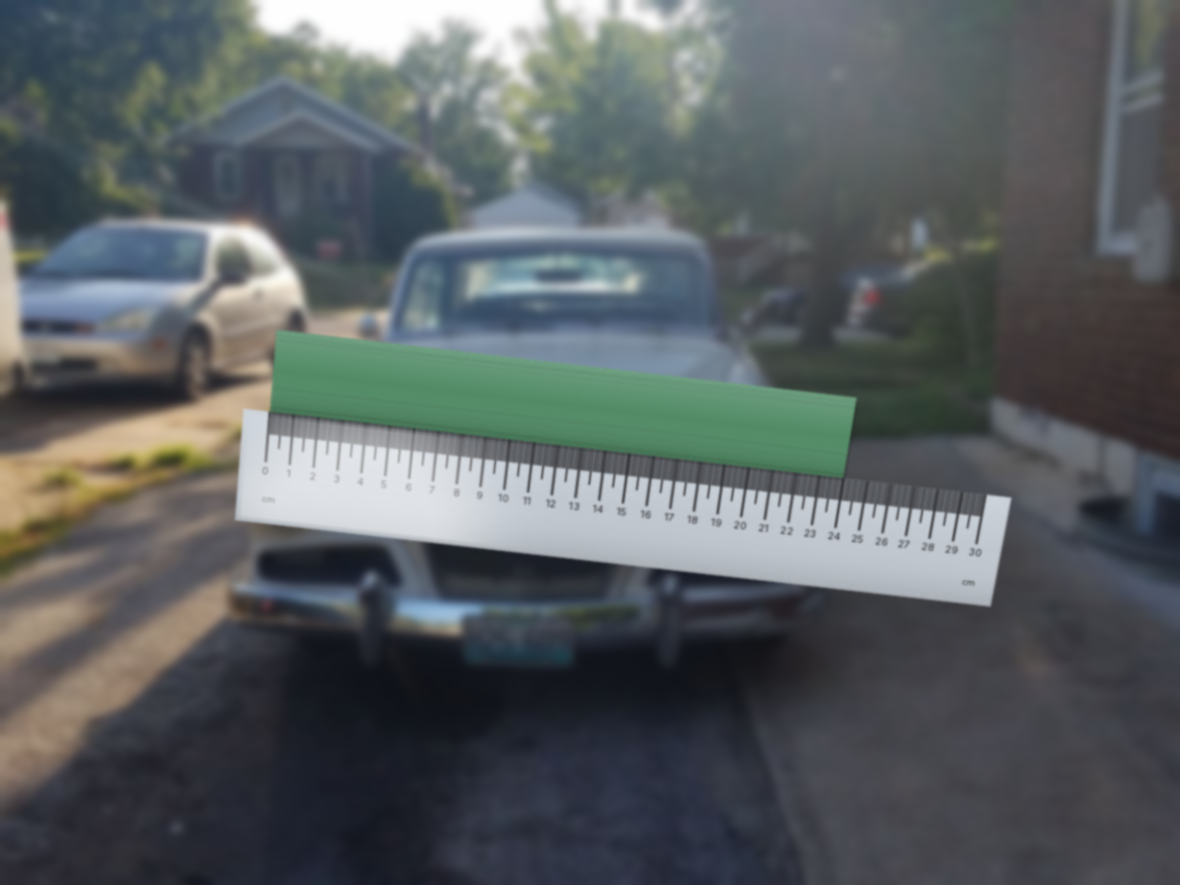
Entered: {"value": 24, "unit": "cm"}
